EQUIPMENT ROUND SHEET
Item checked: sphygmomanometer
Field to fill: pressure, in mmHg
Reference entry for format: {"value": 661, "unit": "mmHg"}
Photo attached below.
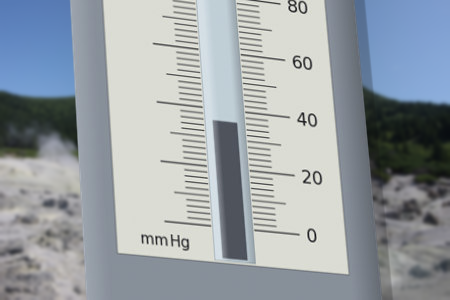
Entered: {"value": 36, "unit": "mmHg"}
